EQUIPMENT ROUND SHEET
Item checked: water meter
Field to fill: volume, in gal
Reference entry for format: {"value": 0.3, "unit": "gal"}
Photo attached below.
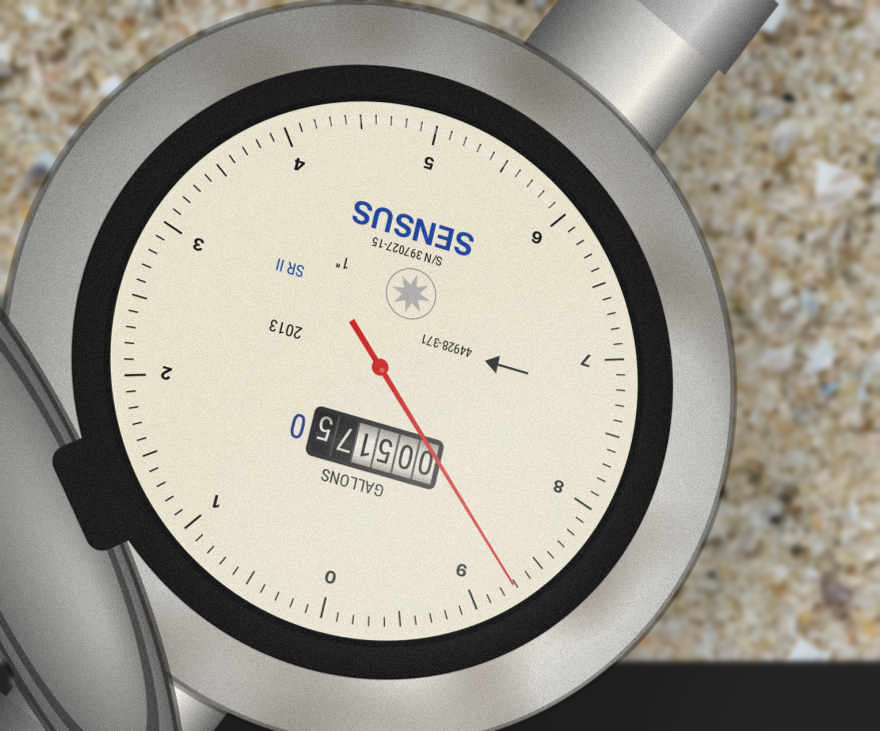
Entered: {"value": 51748.7, "unit": "gal"}
